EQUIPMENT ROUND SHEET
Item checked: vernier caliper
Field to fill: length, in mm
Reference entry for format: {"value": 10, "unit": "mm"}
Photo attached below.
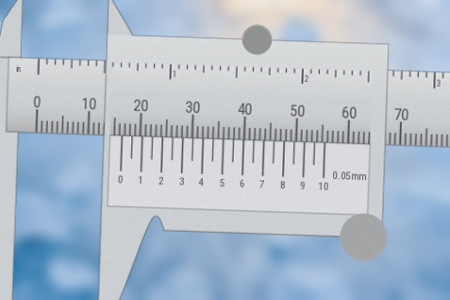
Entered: {"value": 16.5, "unit": "mm"}
